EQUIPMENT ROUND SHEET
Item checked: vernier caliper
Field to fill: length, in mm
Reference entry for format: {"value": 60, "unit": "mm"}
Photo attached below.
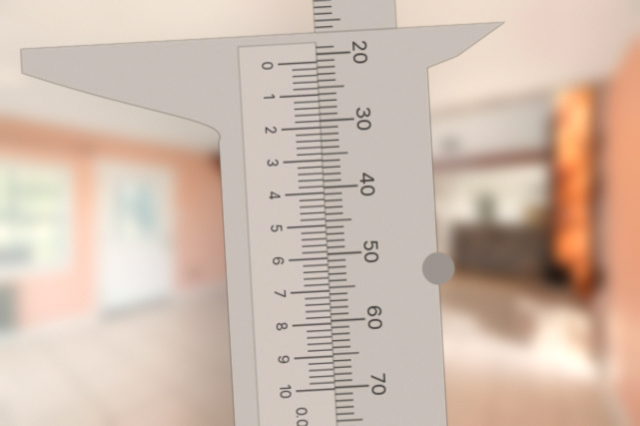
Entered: {"value": 21.2, "unit": "mm"}
